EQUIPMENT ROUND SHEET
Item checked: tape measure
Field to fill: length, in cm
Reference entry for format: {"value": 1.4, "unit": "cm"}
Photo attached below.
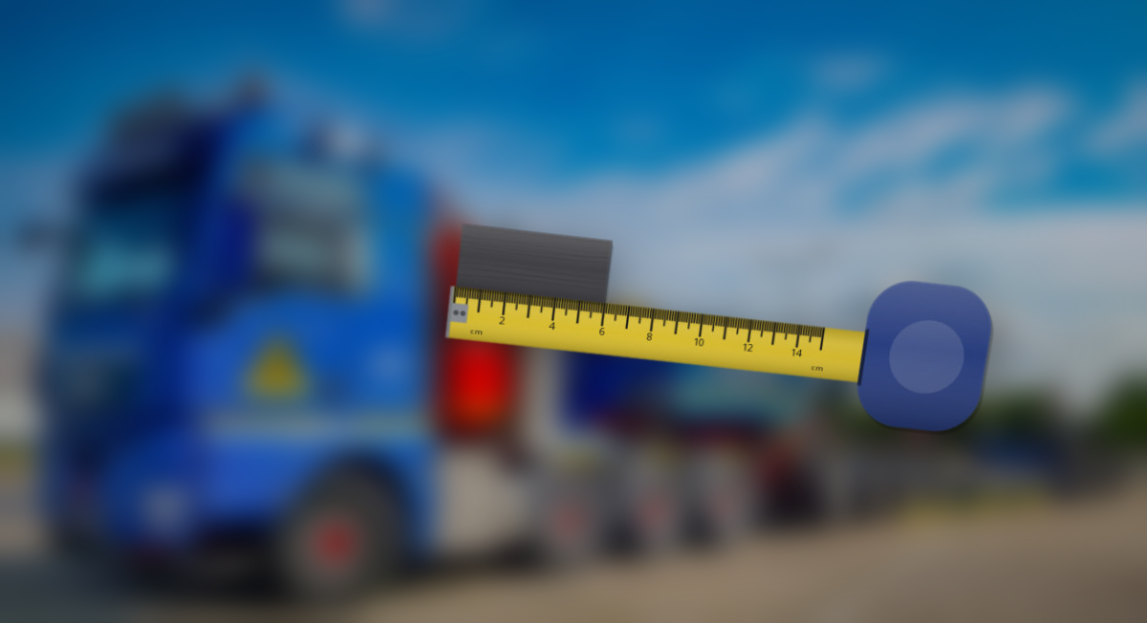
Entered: {"value": 6, "unit": "cm"}
